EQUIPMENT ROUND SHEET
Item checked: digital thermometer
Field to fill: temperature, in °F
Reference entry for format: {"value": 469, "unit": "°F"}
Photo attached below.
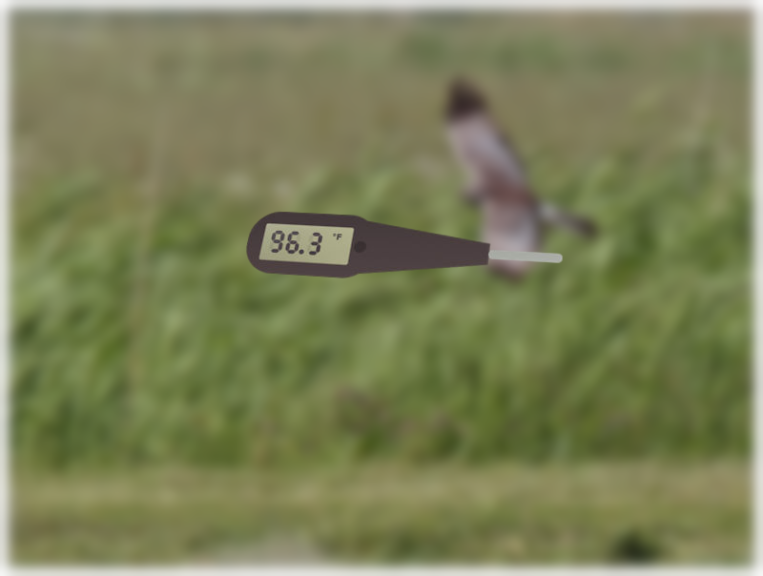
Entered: {"value": 96.3, "unit": "°F"}
